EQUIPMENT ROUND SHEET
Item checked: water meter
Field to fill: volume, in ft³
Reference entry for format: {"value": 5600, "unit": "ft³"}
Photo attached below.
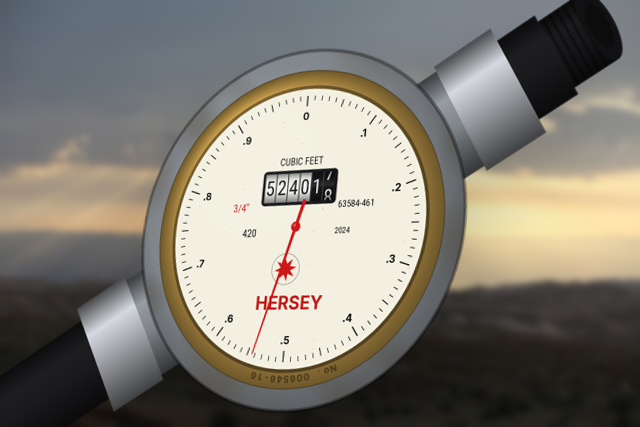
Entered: {"value": 524017.54, "unit": "ft³"}
